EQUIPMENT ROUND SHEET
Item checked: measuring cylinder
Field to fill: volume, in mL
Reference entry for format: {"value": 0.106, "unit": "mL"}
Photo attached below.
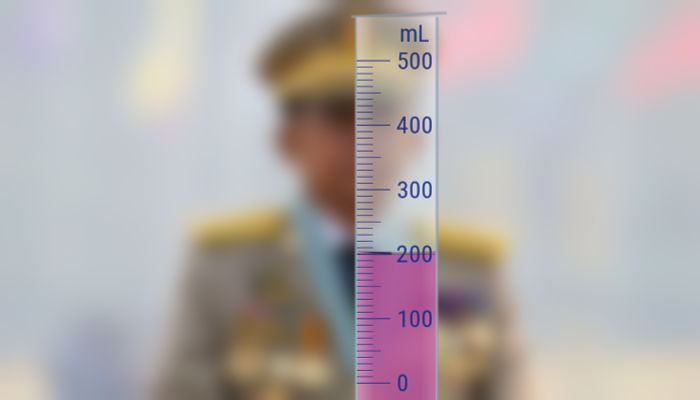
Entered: {"value": 200, "unit": "mL"}
